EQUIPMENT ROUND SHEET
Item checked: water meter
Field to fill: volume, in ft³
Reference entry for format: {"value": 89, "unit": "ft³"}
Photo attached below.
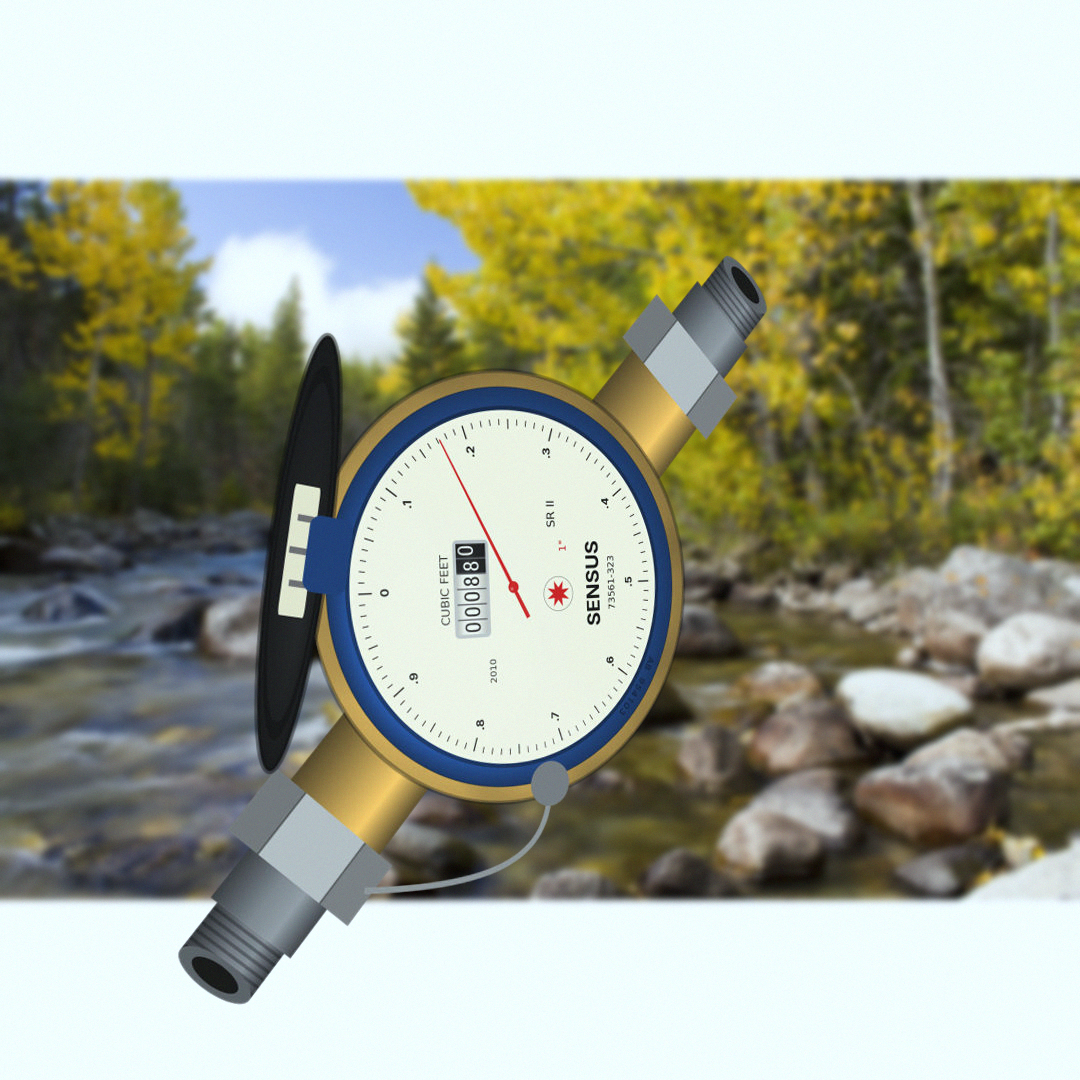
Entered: {"value": 880.17, "unit": "ft³"}
